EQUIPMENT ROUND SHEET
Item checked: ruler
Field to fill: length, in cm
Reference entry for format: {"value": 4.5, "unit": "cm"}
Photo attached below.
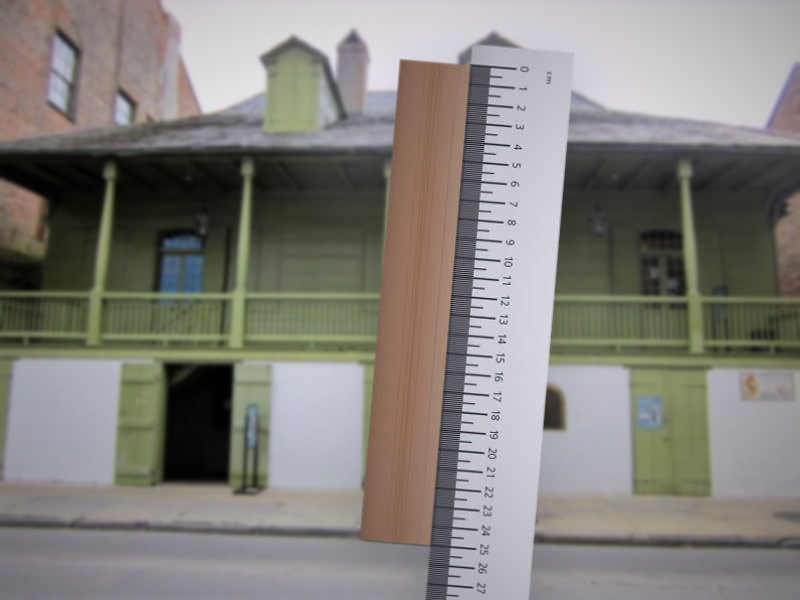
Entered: {"value": 25, "unit": "cm"}
